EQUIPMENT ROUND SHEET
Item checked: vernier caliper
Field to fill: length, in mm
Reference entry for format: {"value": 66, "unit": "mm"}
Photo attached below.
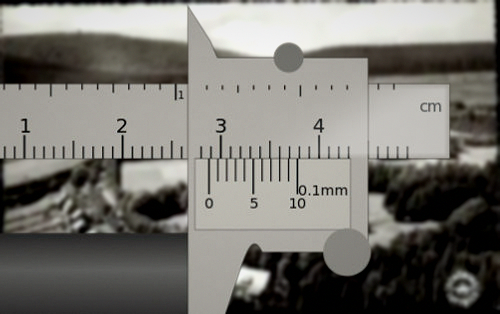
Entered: {"value": 28.8, "unit": "mm"}
